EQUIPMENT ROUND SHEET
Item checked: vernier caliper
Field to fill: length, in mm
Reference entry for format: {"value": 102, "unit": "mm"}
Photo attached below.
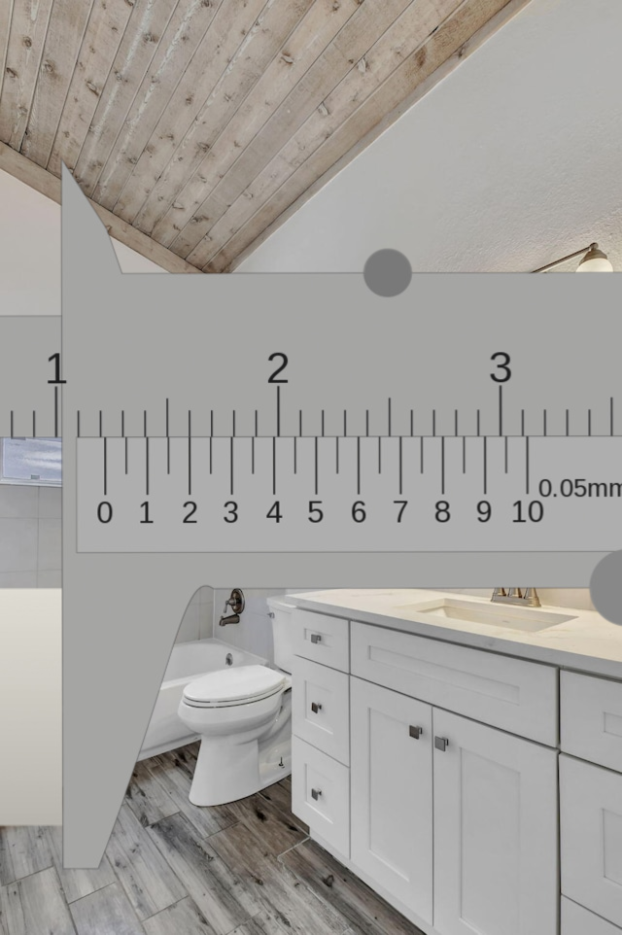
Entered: {"value": 12.2, "unit": "mm"}
